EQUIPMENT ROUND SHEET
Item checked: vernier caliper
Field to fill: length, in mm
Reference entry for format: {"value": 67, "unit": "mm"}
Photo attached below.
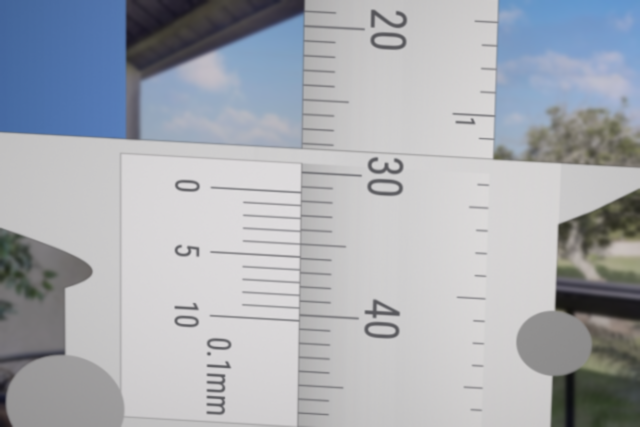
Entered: {"value": 31.4, "unit": "mm"}
